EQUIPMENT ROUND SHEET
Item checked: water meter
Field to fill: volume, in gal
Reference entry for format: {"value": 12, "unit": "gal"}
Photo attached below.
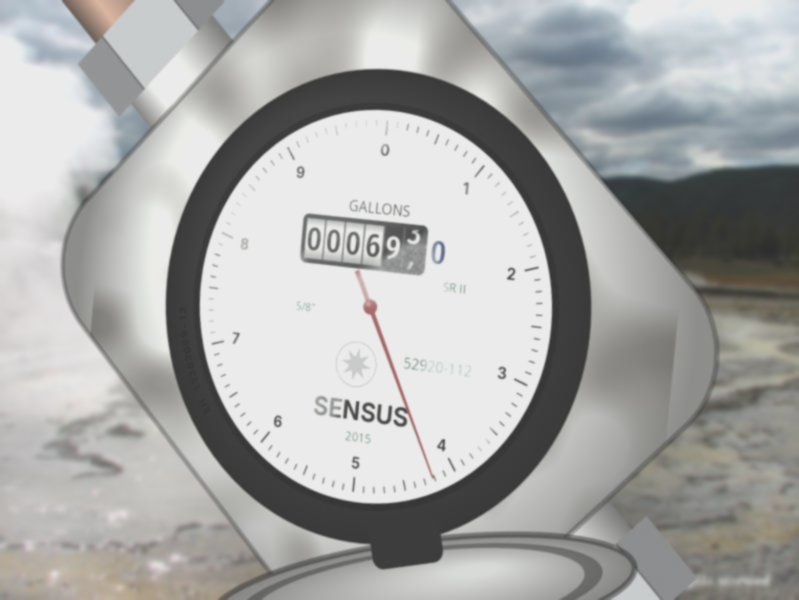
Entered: {"value": 6934.2, "unit": "gal"}
